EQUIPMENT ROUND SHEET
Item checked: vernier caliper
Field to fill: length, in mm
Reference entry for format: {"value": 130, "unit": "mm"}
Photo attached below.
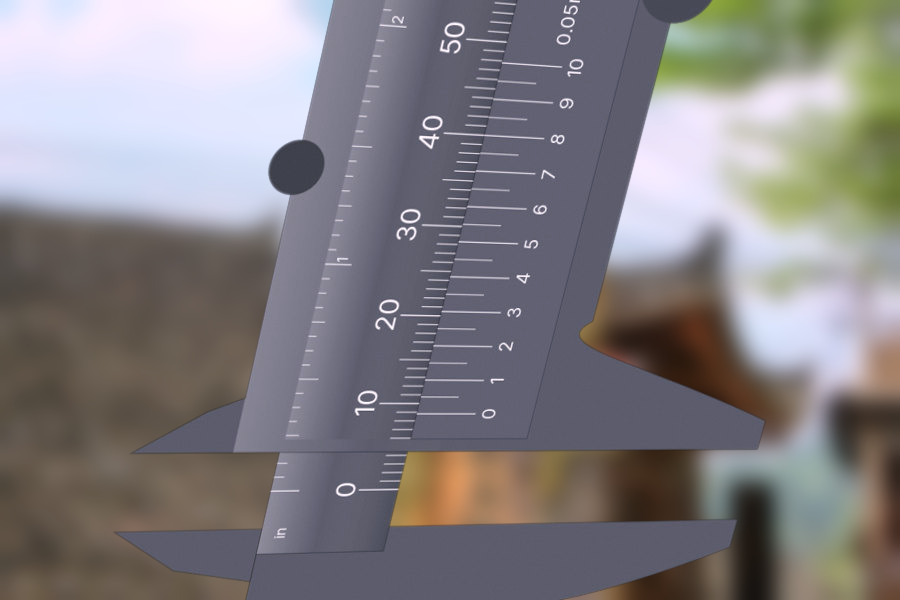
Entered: {"value": 8.8, "unit": "mm"}
